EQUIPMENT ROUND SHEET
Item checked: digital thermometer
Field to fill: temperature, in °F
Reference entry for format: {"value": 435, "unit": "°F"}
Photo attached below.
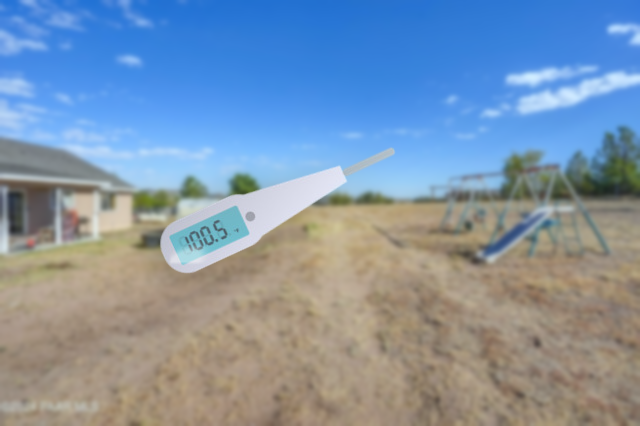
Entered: {"value": 100.5, "unit": "°F"}
